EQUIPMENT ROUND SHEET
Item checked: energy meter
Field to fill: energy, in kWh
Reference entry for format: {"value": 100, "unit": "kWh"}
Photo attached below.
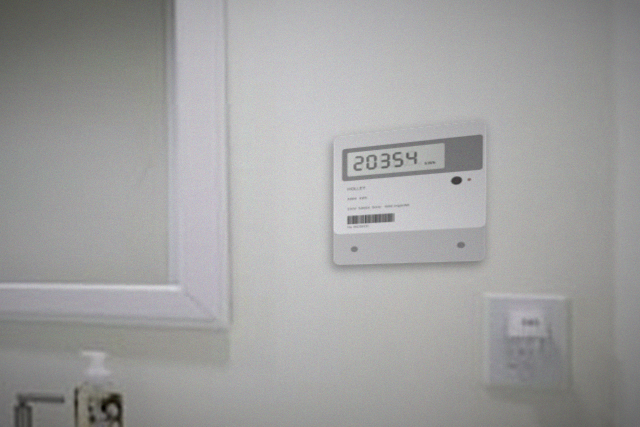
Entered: {"value": 20354, "unit": "kWh"}
